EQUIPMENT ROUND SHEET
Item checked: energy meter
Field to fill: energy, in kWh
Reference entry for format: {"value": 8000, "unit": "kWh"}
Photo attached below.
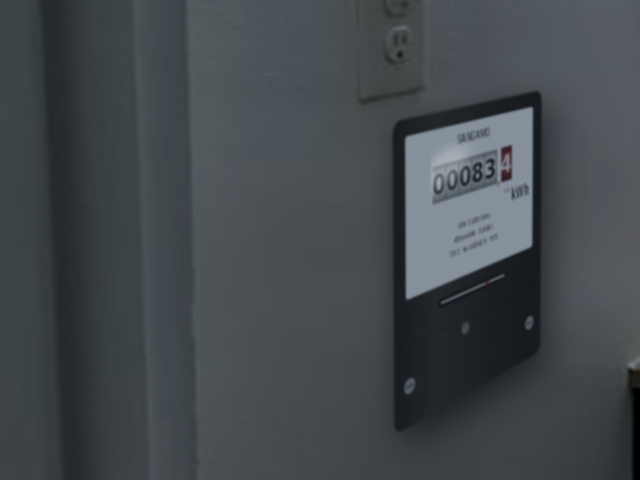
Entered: {"value": 83.4, "unit": "kWh"}
